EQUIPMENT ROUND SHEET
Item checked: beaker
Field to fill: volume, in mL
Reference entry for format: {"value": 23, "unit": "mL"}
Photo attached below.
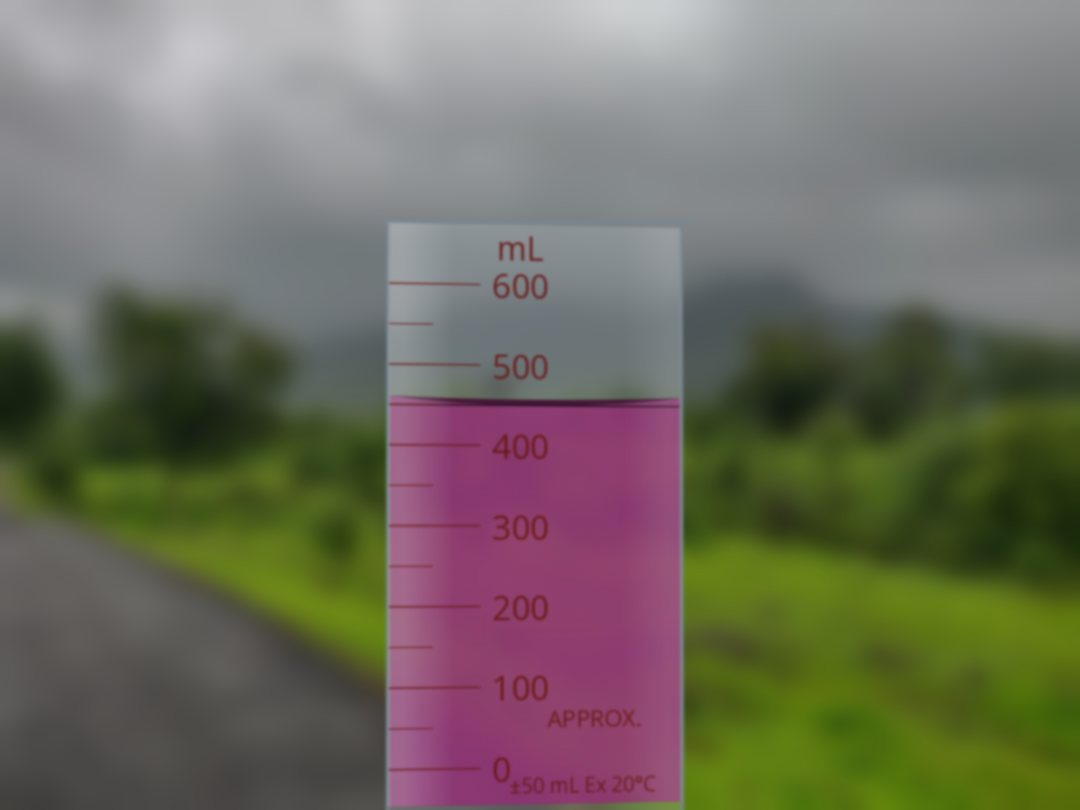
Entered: {"value": 450, "unit": "mL"}
